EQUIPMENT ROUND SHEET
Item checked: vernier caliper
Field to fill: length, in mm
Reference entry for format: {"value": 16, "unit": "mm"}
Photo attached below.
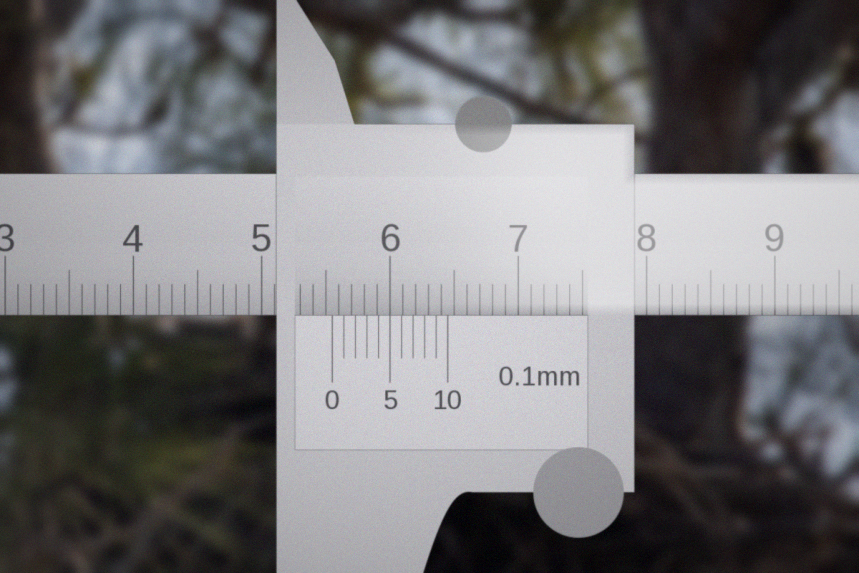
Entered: {"value": 55.5, "unit": "mm"}
